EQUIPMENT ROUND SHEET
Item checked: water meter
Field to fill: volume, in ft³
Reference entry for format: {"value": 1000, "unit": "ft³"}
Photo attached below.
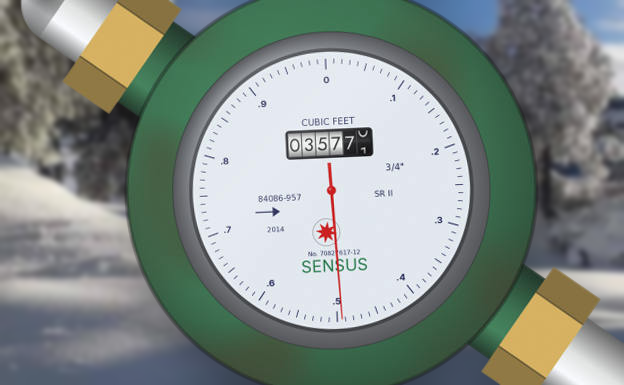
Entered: {"value": 35770.49, "unit": "ft³"}
